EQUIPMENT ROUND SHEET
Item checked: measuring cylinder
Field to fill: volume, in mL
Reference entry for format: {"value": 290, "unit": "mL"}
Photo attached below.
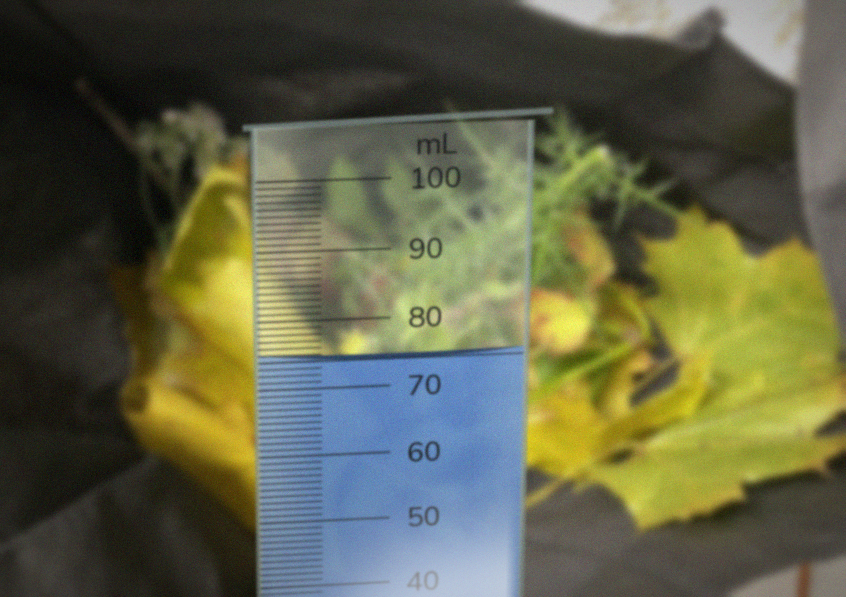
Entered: {"value": 74, "unit": "mL"}
